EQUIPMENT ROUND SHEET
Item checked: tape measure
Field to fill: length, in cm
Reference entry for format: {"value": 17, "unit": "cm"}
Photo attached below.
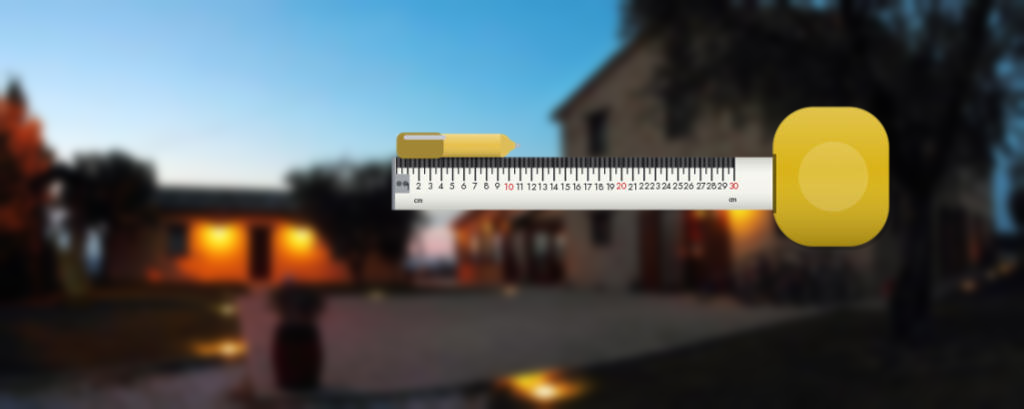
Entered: {"value": 11, "unit": "cm"}
